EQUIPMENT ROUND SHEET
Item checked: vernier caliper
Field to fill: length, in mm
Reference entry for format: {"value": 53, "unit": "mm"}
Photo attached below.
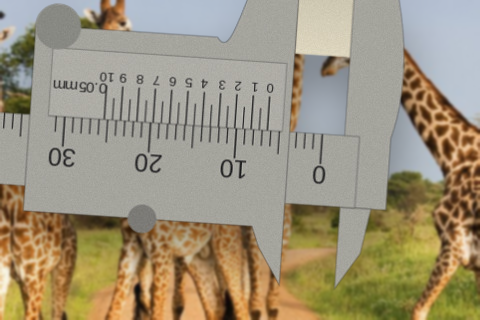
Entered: {"value": 6.4, "unit": "mm"}
